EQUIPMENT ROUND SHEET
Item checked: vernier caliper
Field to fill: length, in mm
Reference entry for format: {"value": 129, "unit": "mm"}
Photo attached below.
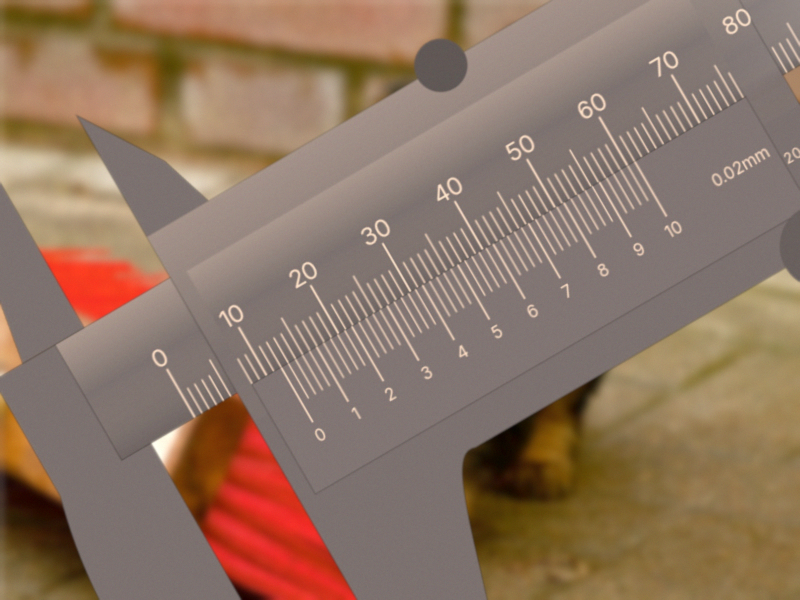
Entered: {"value": 12.0, "unit": "mm"}
